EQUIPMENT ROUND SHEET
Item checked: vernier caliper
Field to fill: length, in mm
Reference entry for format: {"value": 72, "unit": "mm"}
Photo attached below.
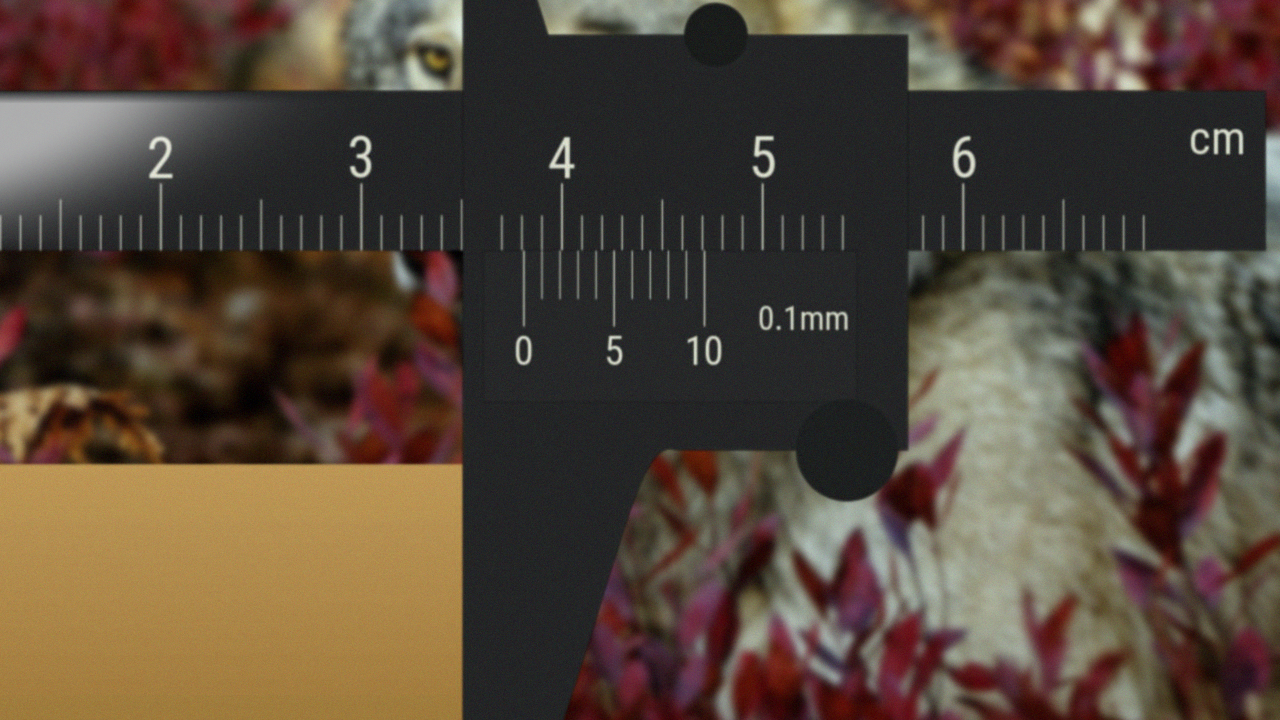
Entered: {"value": 38.1, "unit": "mm"}
